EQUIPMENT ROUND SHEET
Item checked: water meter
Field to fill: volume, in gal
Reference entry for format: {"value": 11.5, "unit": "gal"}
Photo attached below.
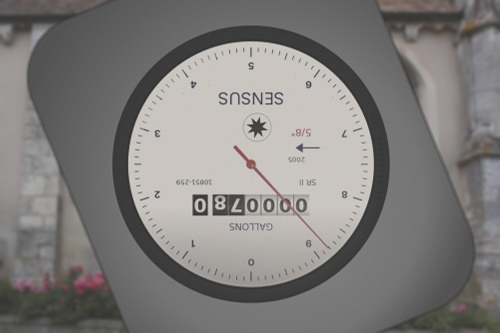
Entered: {"value": 778.8, "unit": "gal"}
